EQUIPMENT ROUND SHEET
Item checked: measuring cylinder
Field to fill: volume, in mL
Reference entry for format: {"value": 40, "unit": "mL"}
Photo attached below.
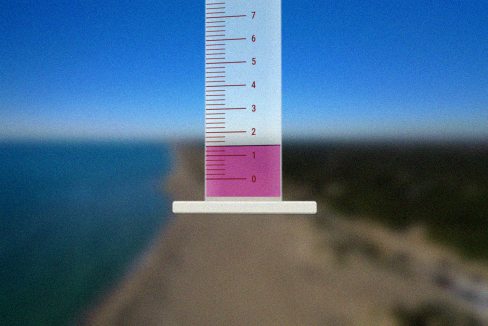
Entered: {"value": 1.4, "unit": "mL"}
